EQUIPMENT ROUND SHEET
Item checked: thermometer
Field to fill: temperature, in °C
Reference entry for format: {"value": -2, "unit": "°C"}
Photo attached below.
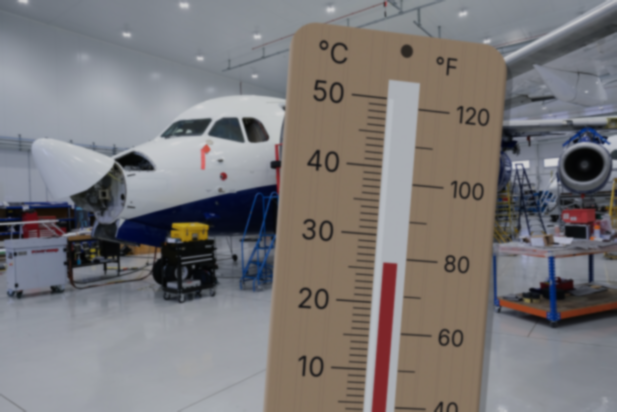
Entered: {"value": 26, "unit": "°C"}
